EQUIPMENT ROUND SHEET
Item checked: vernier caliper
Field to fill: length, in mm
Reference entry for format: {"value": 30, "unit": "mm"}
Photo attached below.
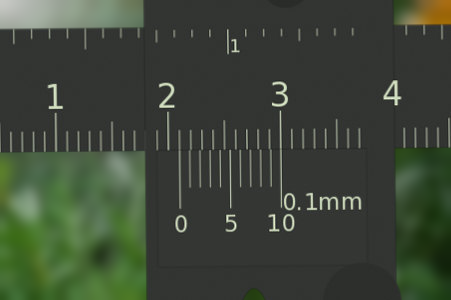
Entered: {"value": 21.0, "unit": "mm"}
